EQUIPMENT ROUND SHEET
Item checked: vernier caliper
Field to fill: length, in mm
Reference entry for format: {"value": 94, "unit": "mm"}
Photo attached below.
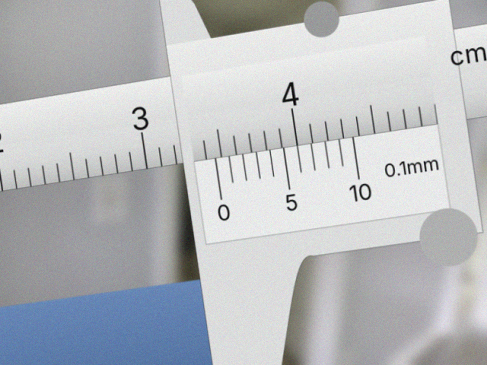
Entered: {"value": 34.6, "unit": "mm"}
